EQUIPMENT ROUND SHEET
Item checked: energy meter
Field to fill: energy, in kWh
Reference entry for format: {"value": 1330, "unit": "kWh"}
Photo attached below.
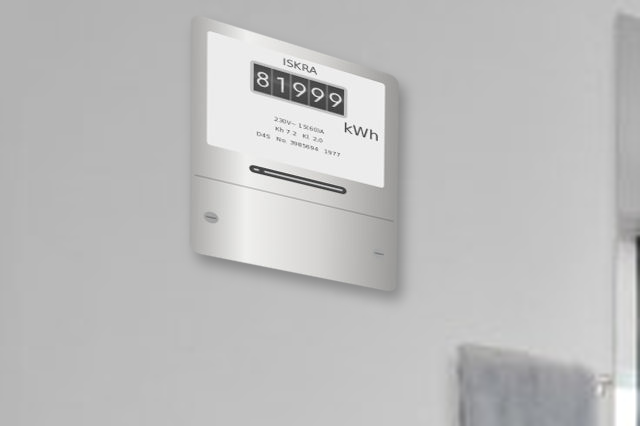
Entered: {"value": 81999, "unit": "kWh"}
